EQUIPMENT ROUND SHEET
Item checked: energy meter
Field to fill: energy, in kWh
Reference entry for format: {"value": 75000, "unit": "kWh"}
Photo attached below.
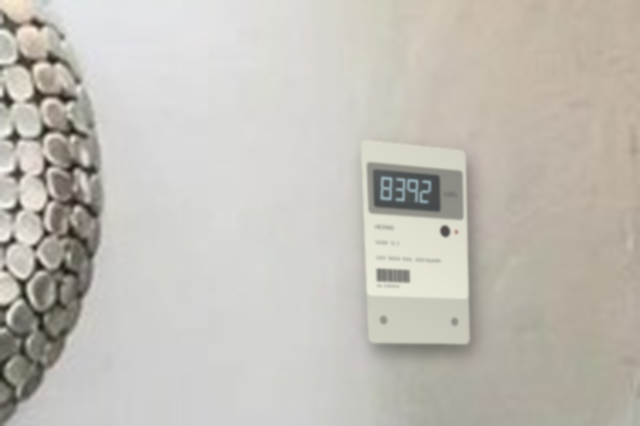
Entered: {"value": 8392, "unit": "kWh"}
